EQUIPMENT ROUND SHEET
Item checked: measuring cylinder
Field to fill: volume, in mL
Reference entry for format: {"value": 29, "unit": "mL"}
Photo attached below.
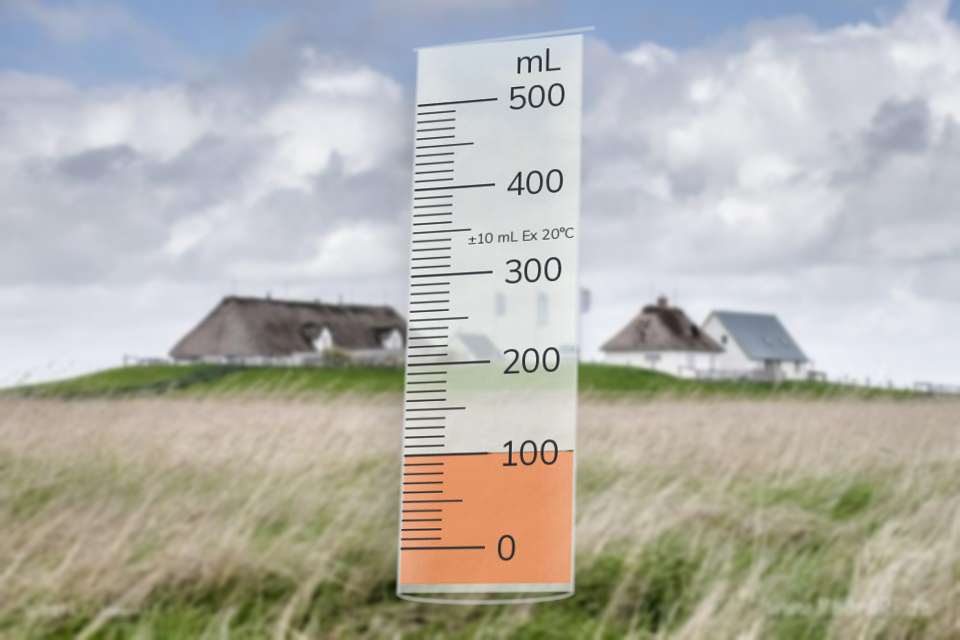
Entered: {"value": 100, "unit": "mL"}
